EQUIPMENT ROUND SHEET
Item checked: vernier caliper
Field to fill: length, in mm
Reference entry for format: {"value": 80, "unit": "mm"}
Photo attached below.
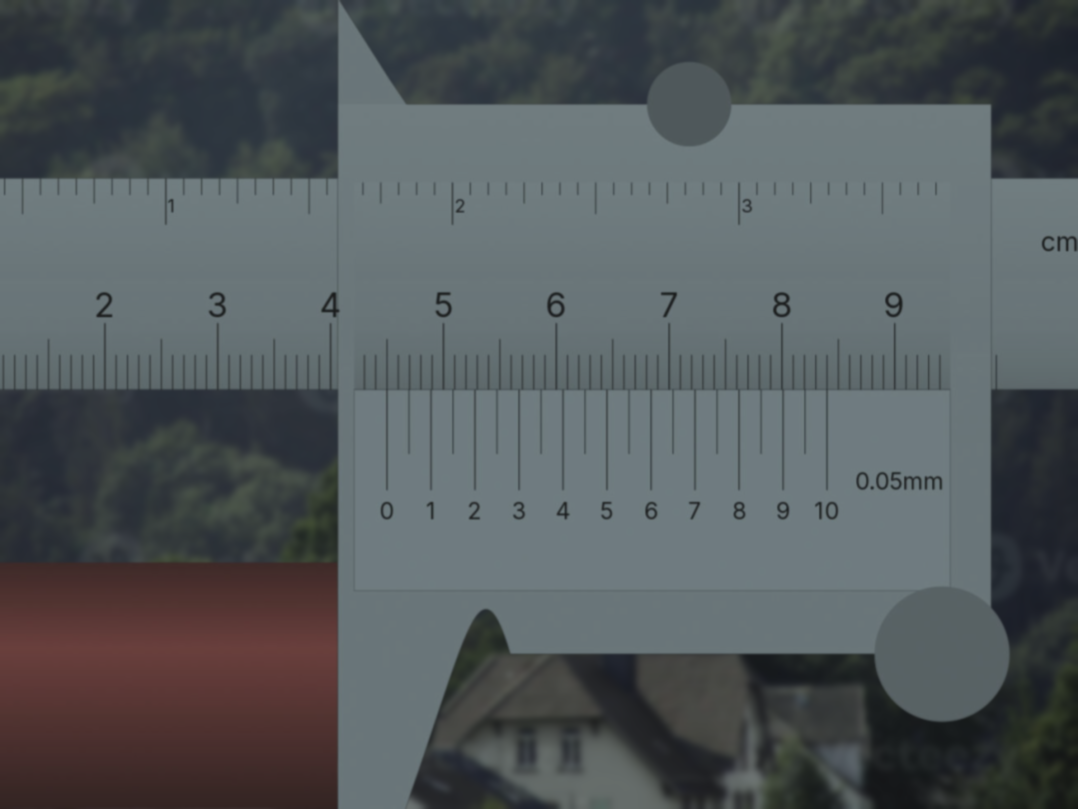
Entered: {"value": 45.0, "unit": "mm"}
